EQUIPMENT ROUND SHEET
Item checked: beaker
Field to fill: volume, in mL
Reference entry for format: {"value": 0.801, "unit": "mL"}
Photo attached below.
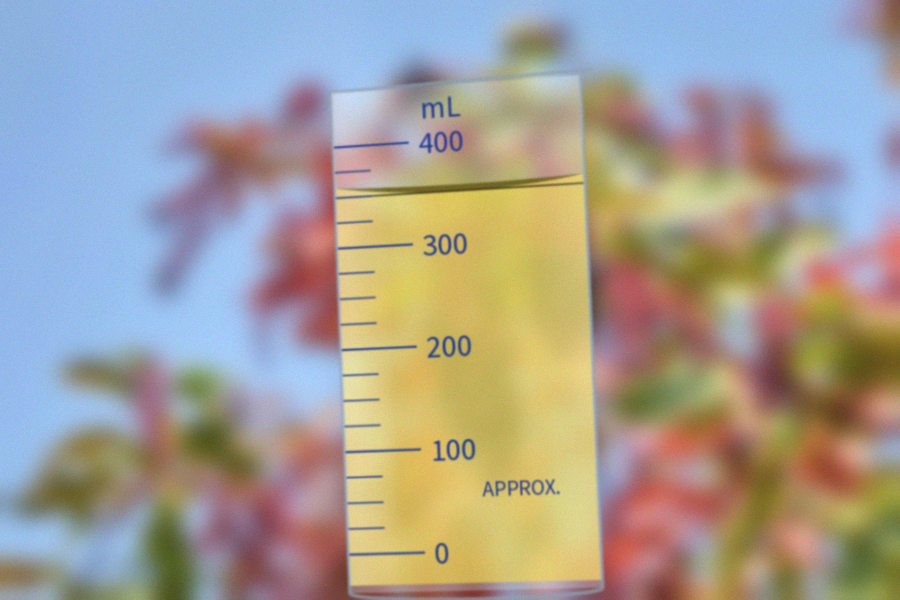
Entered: {"value": 350, "unit": "mL"}
